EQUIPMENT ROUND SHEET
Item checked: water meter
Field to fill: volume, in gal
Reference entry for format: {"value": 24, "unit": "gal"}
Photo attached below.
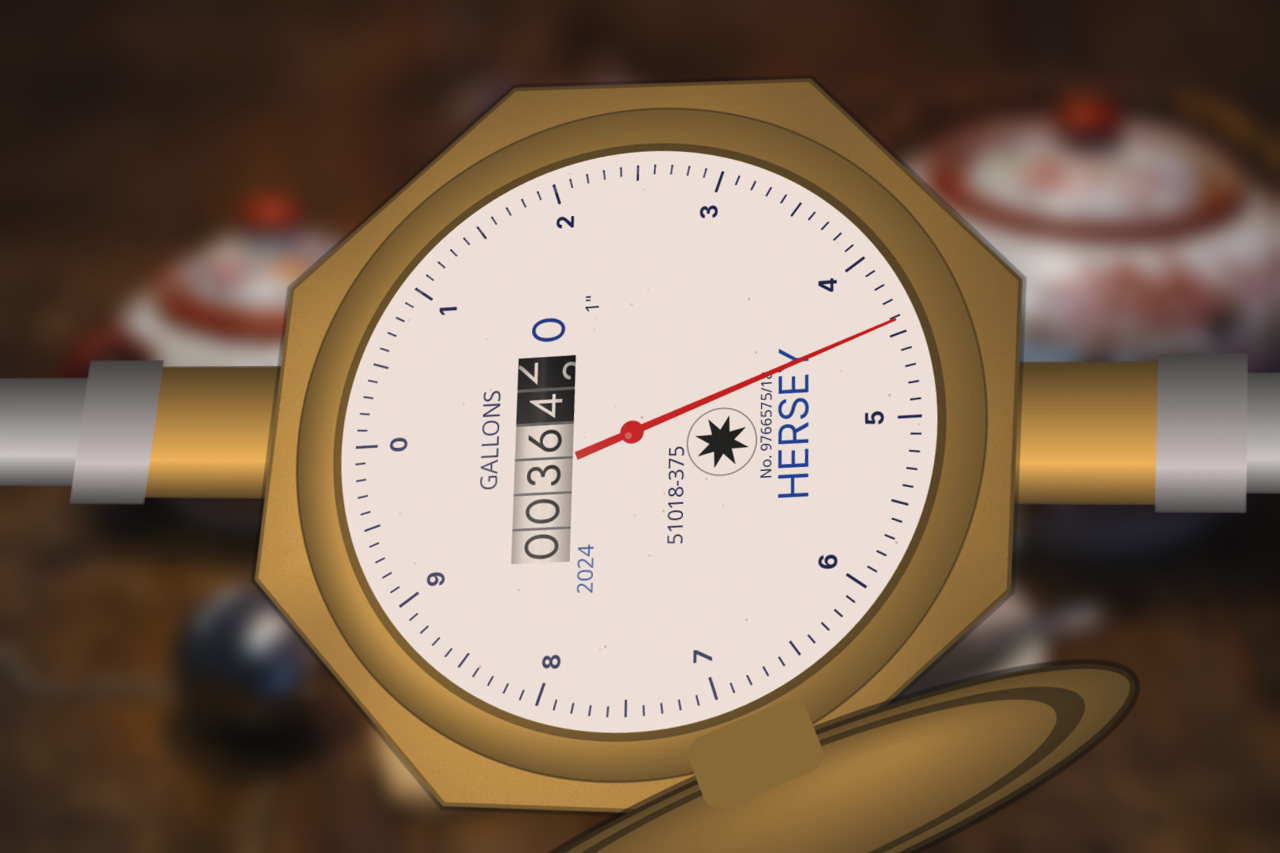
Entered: {"value": 36424.4, "unit": "gal"}
